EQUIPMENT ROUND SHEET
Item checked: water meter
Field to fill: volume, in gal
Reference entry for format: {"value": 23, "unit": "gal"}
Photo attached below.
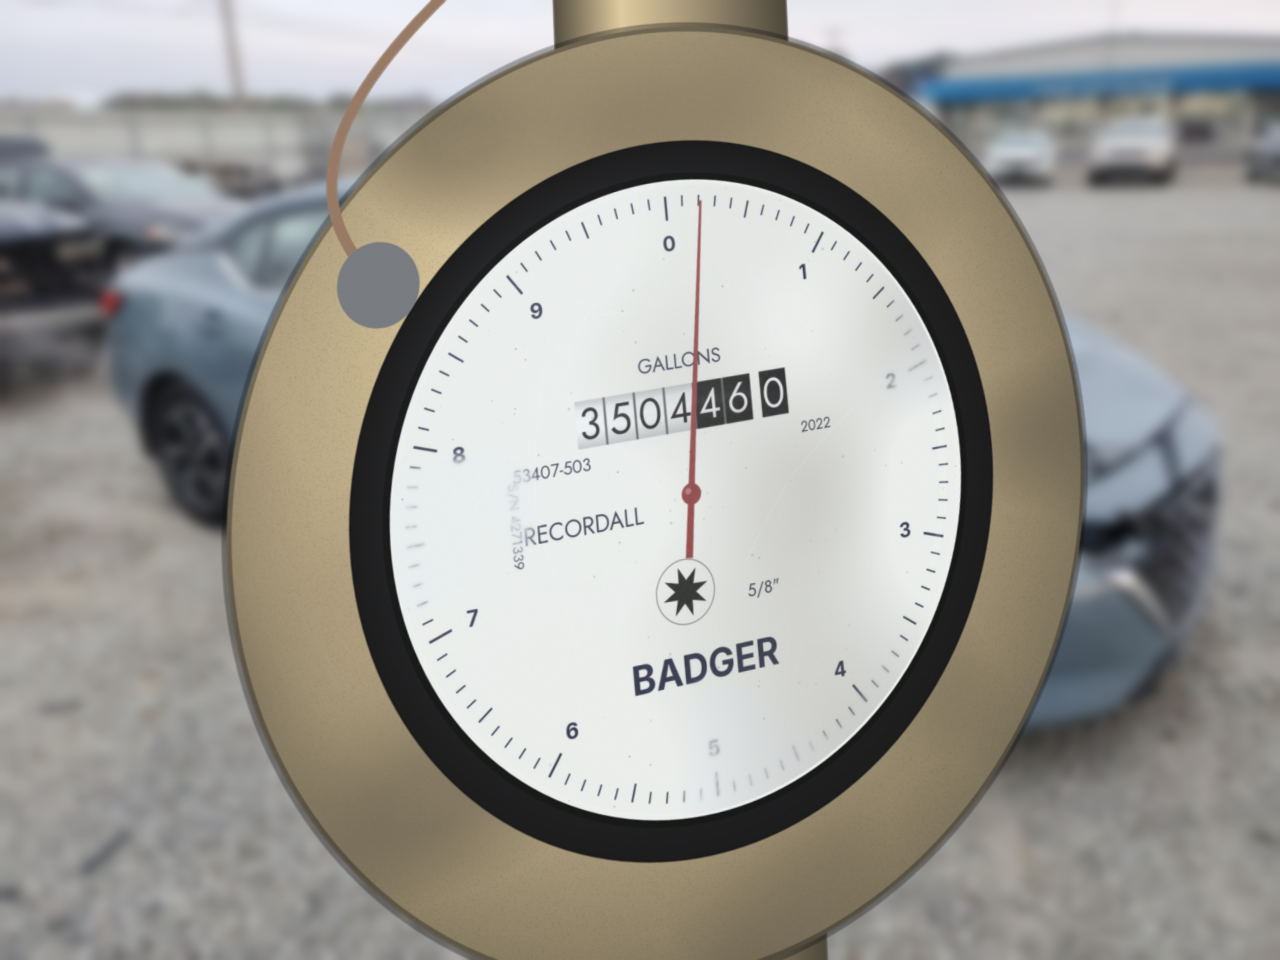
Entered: {"value": 3504460.2, "unit": "gal"}
